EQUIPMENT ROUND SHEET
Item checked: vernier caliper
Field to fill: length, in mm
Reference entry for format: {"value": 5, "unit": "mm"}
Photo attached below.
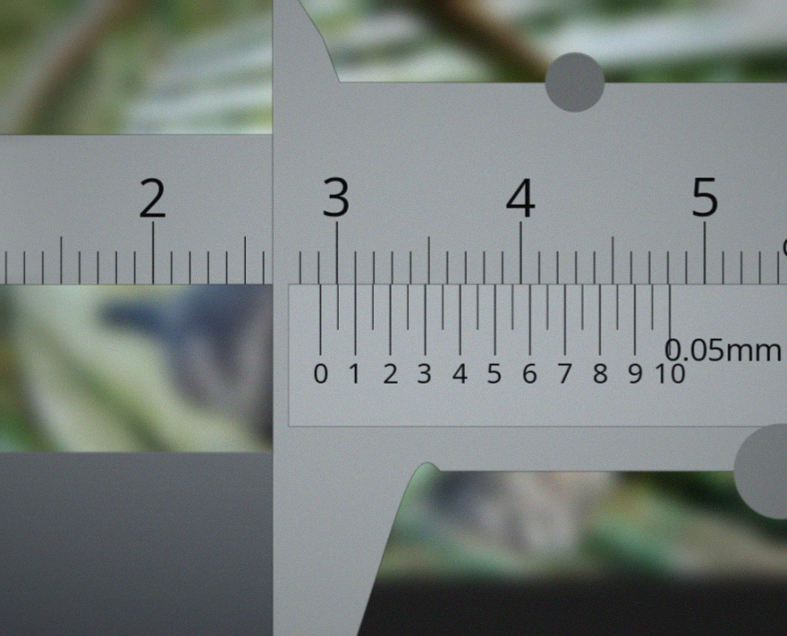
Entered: {"value": 29.1, "unit": "mm"}
